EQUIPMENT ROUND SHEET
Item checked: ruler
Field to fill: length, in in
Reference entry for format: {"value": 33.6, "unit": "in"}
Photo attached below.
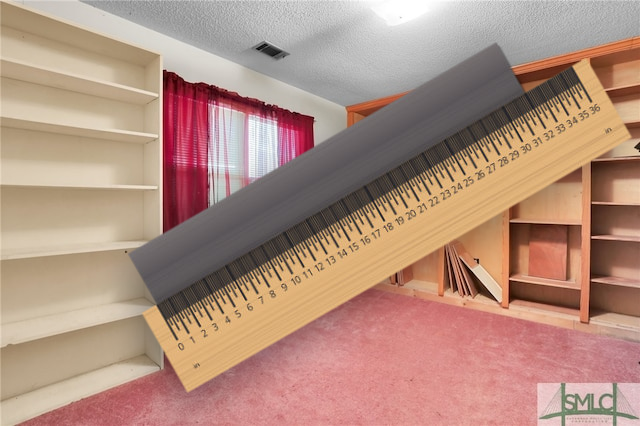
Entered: {"value": 32, "unit": "in"}
